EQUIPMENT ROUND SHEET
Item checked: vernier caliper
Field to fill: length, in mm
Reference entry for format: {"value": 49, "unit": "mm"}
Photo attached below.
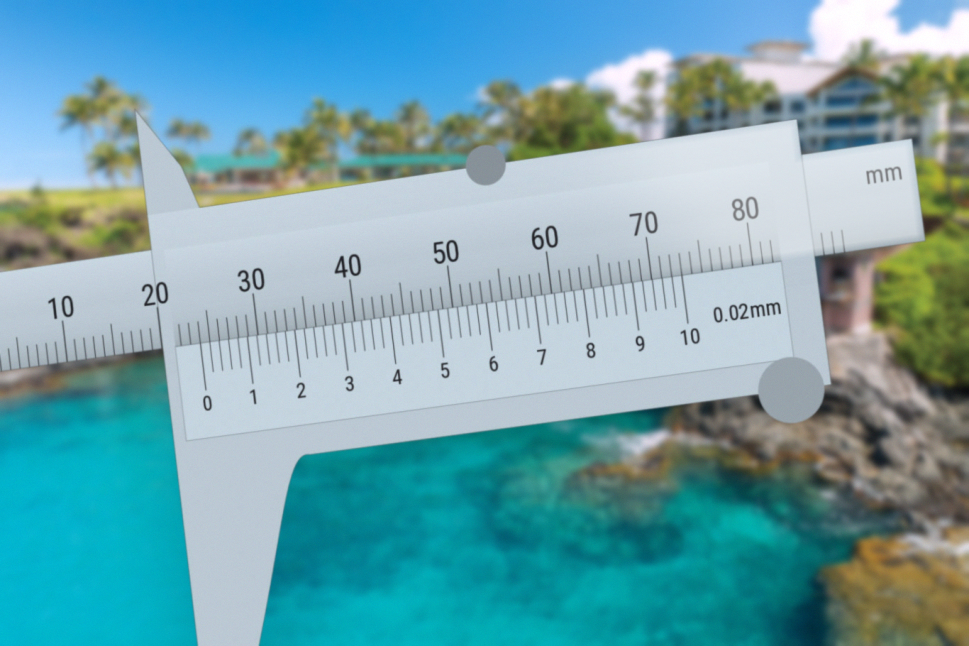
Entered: {"value": 24.0, "unit": "mm"}
